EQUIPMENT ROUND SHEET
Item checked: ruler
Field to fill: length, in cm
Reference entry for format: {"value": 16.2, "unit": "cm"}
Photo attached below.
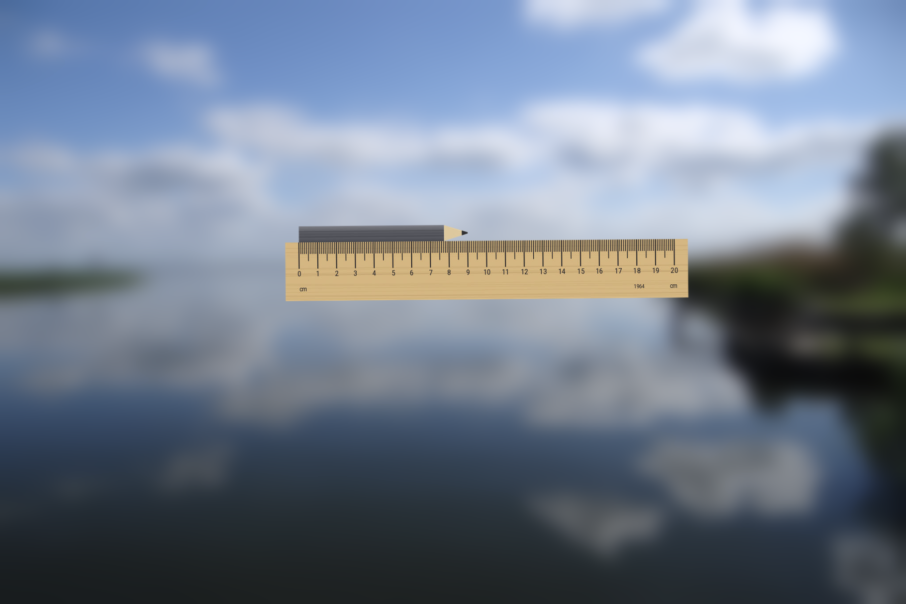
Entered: {"value": 9, "unit": "cm"}
